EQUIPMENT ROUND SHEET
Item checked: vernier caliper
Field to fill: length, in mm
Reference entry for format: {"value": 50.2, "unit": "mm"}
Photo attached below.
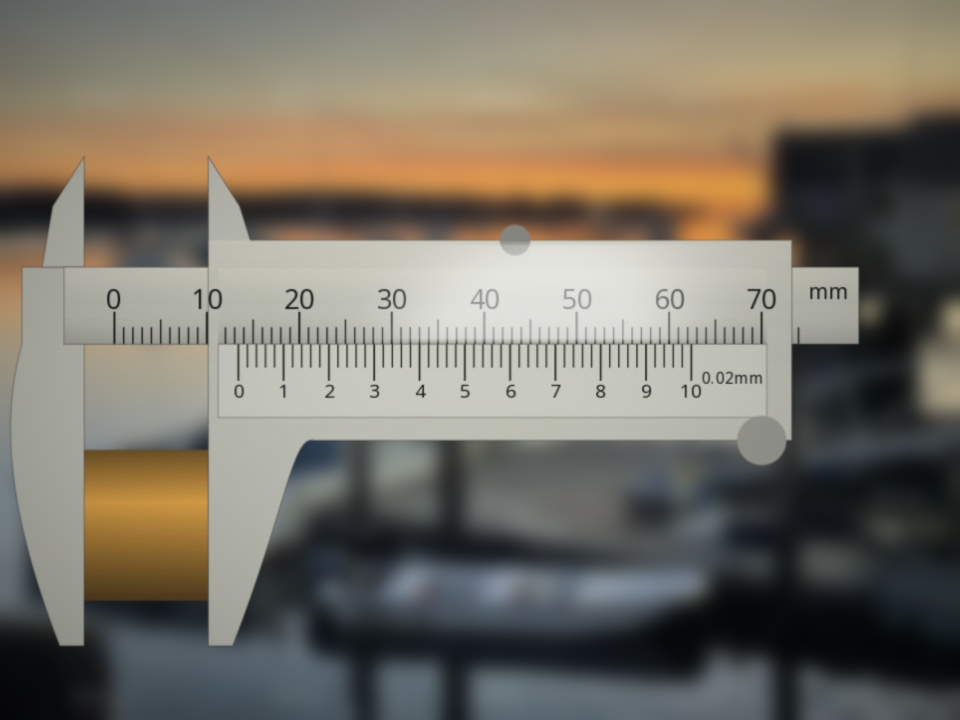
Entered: {"value": 13.4, "unit": "mm"}
